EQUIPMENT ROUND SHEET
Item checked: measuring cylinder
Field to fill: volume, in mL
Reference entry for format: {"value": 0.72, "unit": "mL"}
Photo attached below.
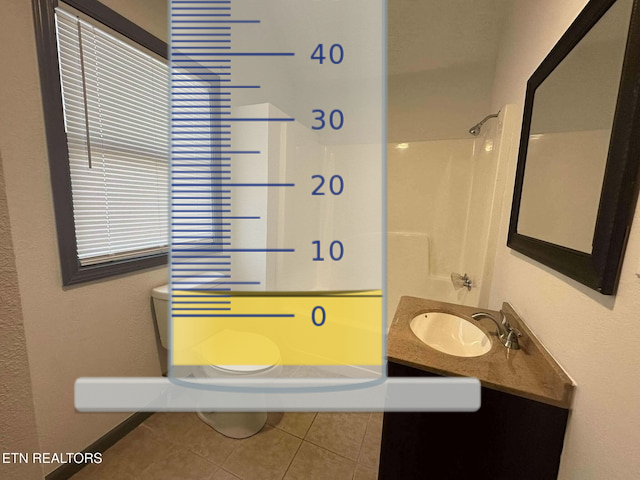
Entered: {"value": 3, "unit": "mL"}
